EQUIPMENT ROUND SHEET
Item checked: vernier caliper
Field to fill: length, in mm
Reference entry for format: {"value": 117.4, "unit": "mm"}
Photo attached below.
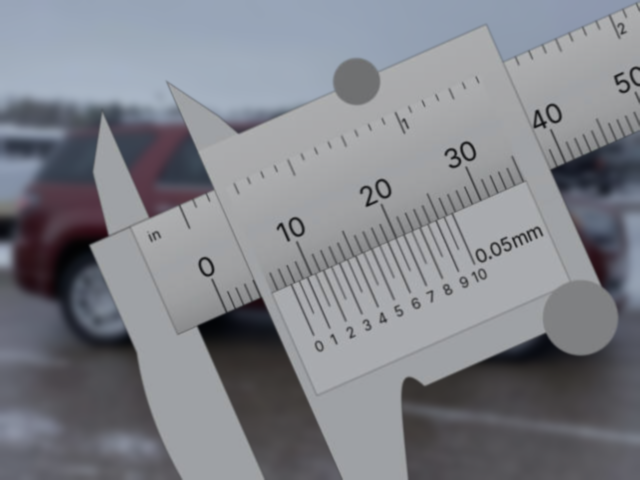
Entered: {"value": 7.6, "unit": "mm"}
